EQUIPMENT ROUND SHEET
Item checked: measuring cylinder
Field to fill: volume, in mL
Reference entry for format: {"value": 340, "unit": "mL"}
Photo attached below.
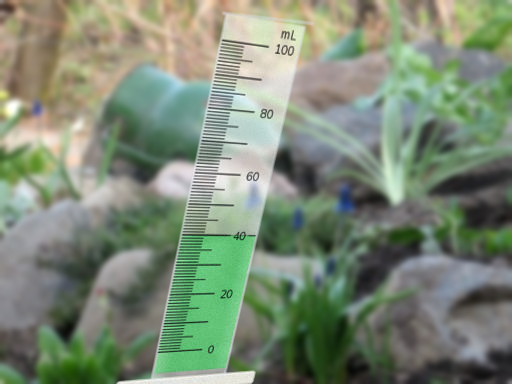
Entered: {"value": 40, "unit": "mL"}
